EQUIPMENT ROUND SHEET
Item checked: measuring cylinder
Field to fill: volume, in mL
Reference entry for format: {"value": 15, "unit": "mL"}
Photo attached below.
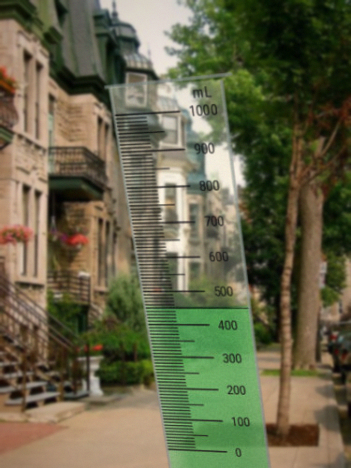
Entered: {"value": 450, "unit": "mL"}
